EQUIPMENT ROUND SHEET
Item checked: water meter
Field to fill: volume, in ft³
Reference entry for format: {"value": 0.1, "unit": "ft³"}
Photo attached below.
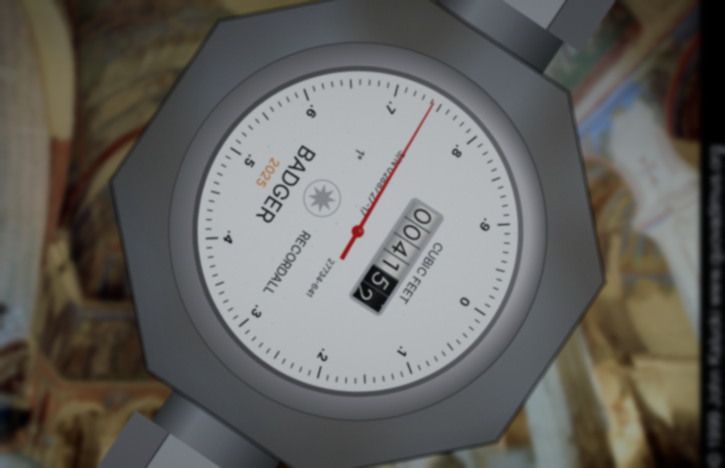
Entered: {"value": 4151.74, "unit": "ft³"}
